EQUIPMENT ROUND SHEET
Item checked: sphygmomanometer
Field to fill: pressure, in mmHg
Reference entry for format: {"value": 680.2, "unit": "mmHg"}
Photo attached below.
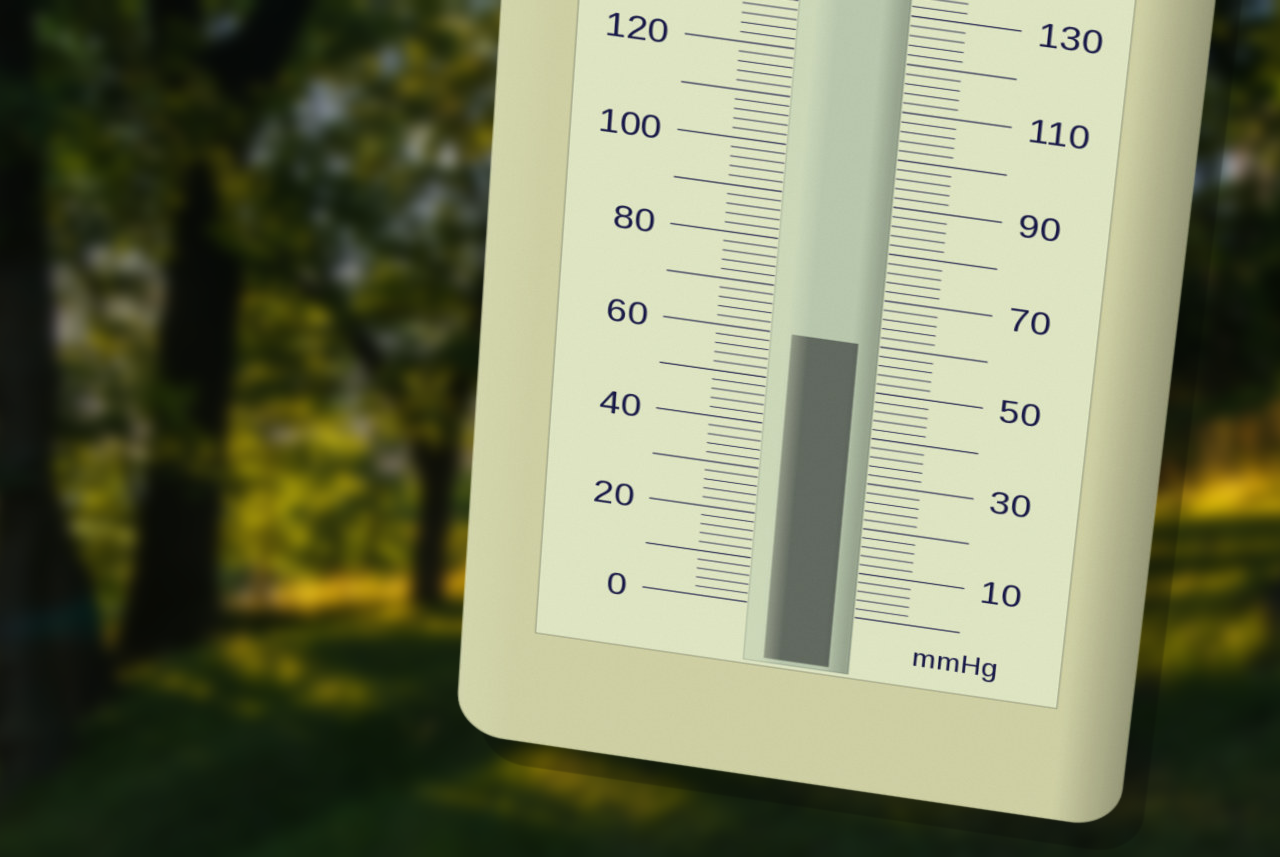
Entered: {"value": 60, "unit": "mmHg"}
